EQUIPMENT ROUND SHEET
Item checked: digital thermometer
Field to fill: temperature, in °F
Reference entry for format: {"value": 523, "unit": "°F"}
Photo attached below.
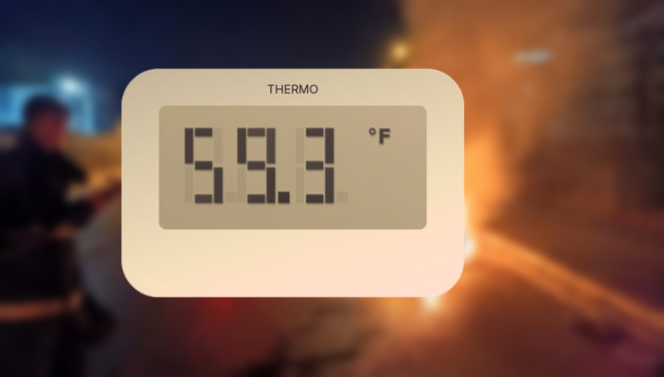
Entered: {"value": 59.3, "unit": "°F"}
